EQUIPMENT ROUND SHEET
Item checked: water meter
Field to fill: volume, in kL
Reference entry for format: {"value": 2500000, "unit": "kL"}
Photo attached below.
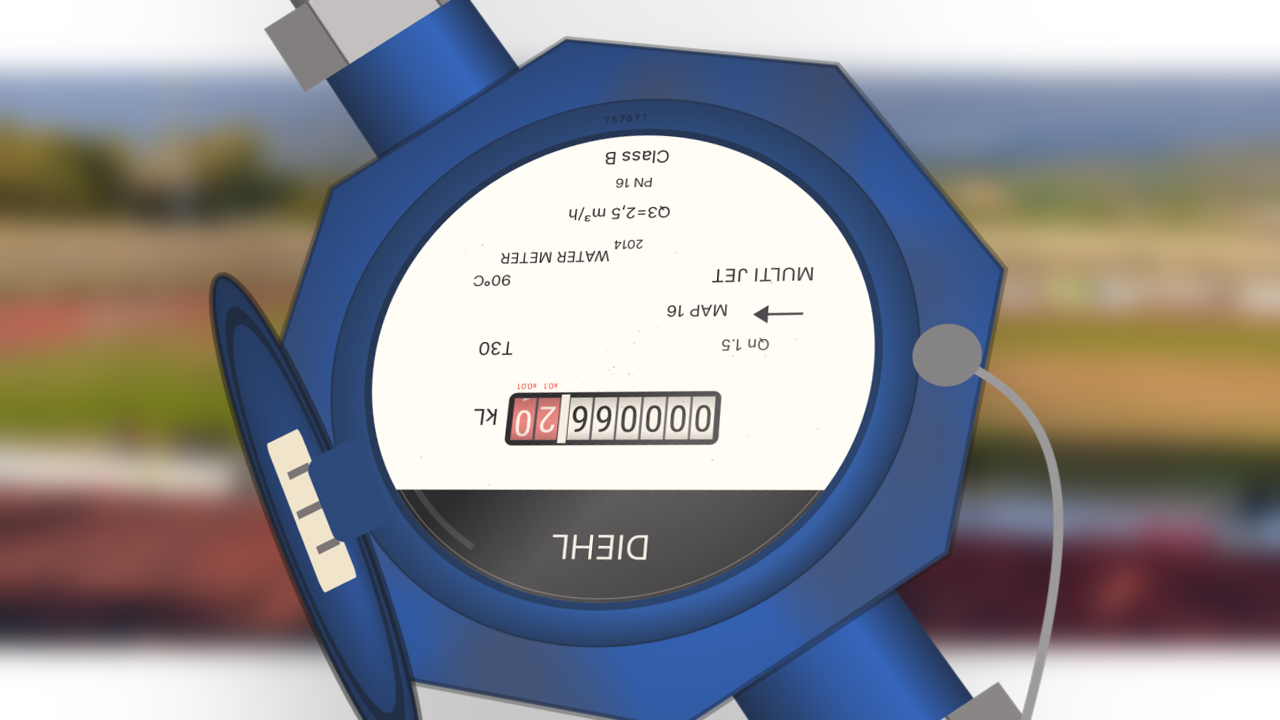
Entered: {"value": 66.20, "unit": "kL"}
